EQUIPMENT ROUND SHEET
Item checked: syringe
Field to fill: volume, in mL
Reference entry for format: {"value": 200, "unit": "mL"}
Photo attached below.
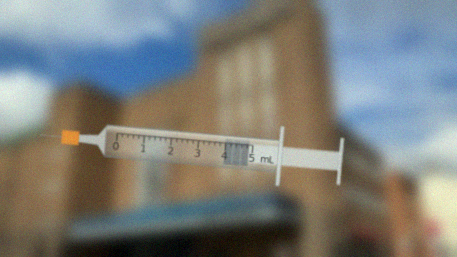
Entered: {"value": 4, "unit": "mL"}
